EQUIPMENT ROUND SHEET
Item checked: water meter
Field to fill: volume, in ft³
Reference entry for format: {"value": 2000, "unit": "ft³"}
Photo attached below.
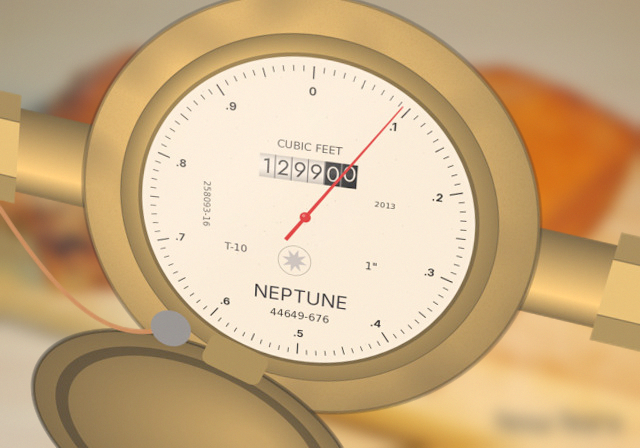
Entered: {"value": 129900.09, "unit": "ft³"}
